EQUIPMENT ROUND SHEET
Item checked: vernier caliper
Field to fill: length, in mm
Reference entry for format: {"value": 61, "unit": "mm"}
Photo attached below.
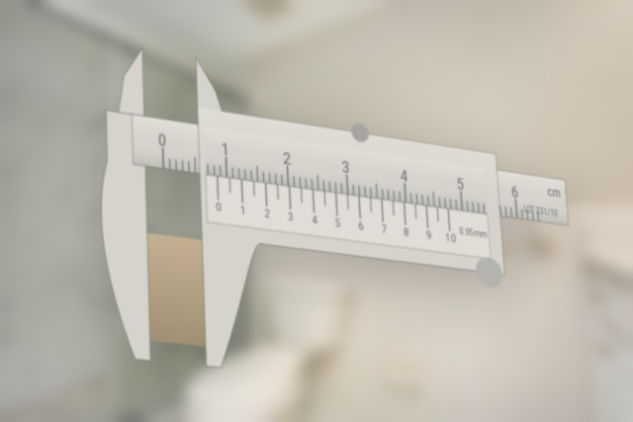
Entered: {"value": 8.5, "unit": "mm"}
